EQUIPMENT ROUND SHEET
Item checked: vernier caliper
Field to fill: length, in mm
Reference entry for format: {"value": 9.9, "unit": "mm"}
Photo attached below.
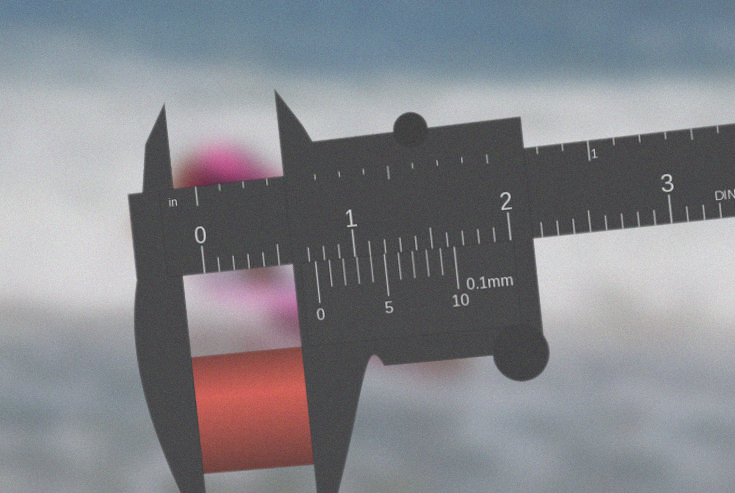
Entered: {"value": 7.4, "unit": "mm"}
